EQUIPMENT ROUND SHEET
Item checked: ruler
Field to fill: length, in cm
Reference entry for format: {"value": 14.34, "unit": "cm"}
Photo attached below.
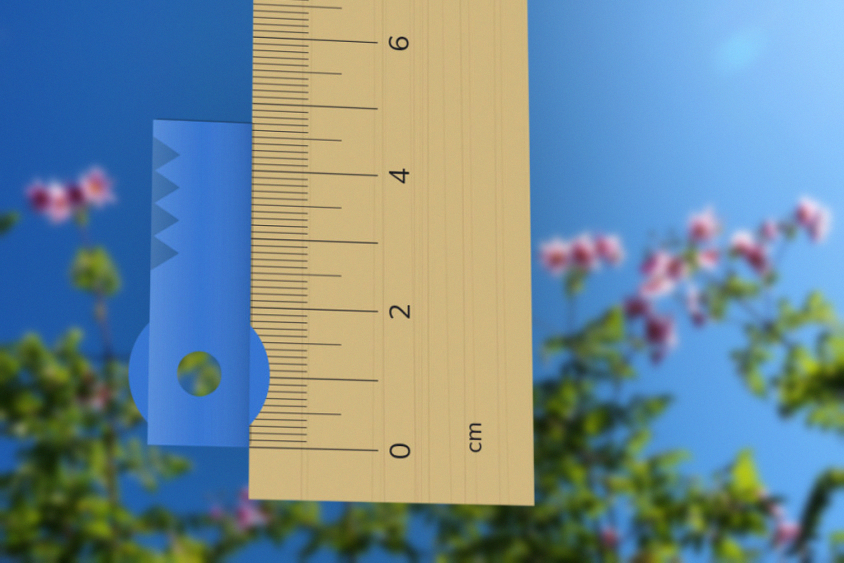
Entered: {"value": 4.7, "unit": "cm"}
